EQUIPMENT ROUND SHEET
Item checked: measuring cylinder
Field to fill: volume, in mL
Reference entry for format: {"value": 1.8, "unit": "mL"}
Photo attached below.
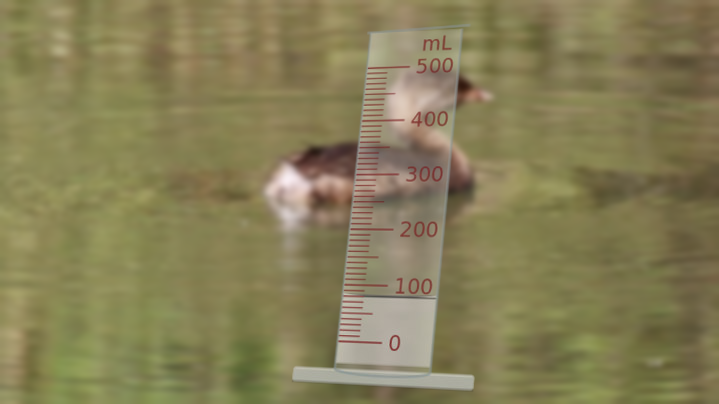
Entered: {"value": 80, "unit": "mL"}
